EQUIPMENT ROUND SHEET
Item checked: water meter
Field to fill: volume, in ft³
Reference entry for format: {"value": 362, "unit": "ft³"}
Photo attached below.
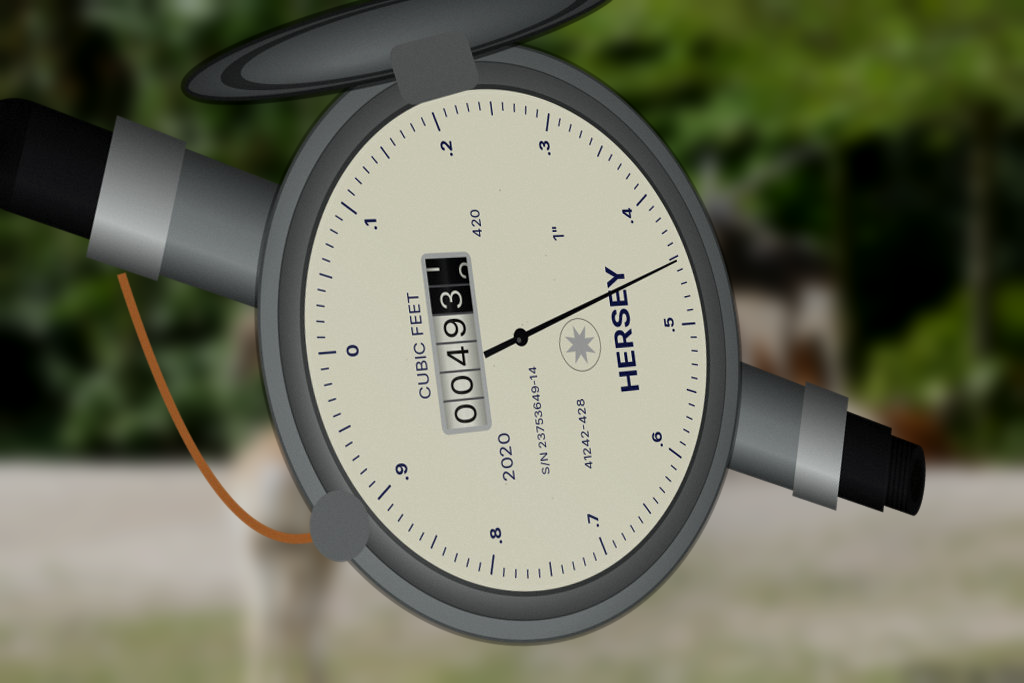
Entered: {"value": 4931.45, "unit": "ft³"}
